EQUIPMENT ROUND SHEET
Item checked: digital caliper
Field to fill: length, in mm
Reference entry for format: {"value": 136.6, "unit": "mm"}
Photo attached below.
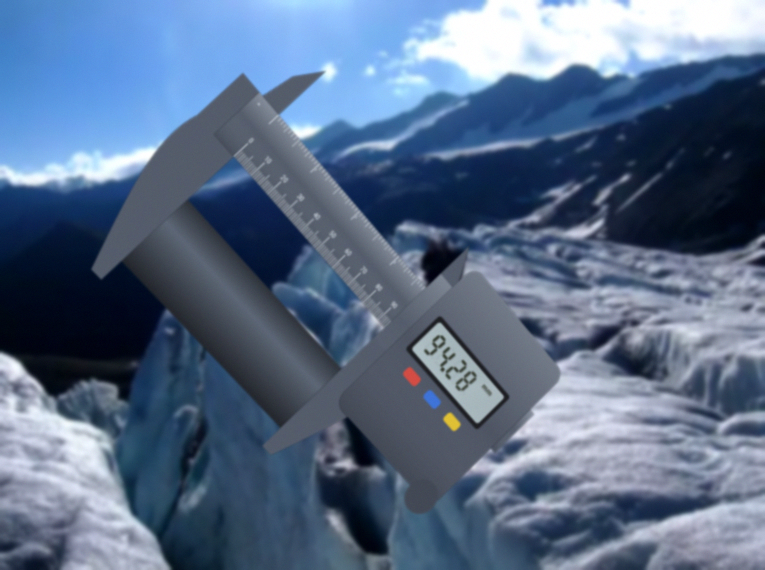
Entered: {"value": 94.28, "unit": "mm"}
